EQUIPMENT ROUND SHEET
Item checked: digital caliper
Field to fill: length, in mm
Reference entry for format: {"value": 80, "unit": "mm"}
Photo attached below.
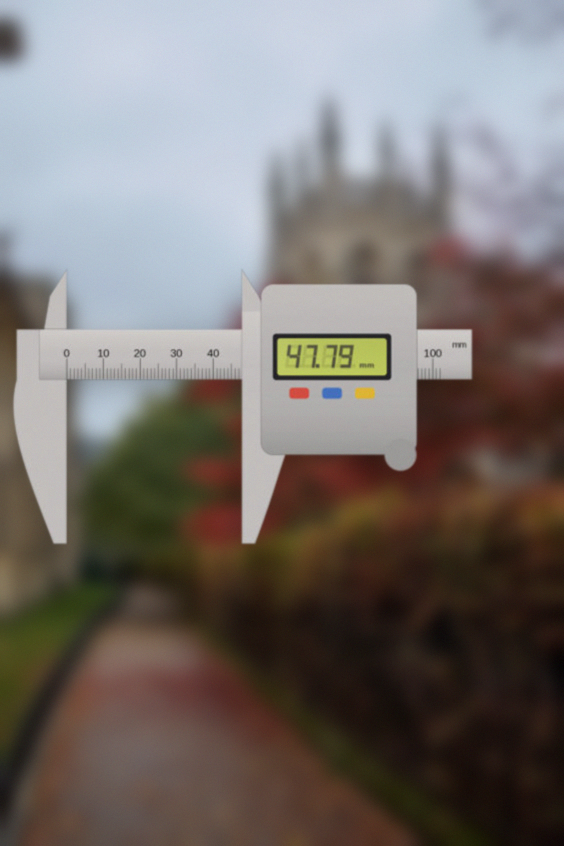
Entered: {"value": 47.79, "unit": "mm"}
